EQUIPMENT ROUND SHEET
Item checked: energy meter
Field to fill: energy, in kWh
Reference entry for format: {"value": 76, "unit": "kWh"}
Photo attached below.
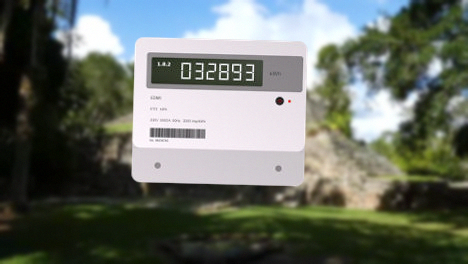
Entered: {"value": 32893, "unit": "kWh"}
